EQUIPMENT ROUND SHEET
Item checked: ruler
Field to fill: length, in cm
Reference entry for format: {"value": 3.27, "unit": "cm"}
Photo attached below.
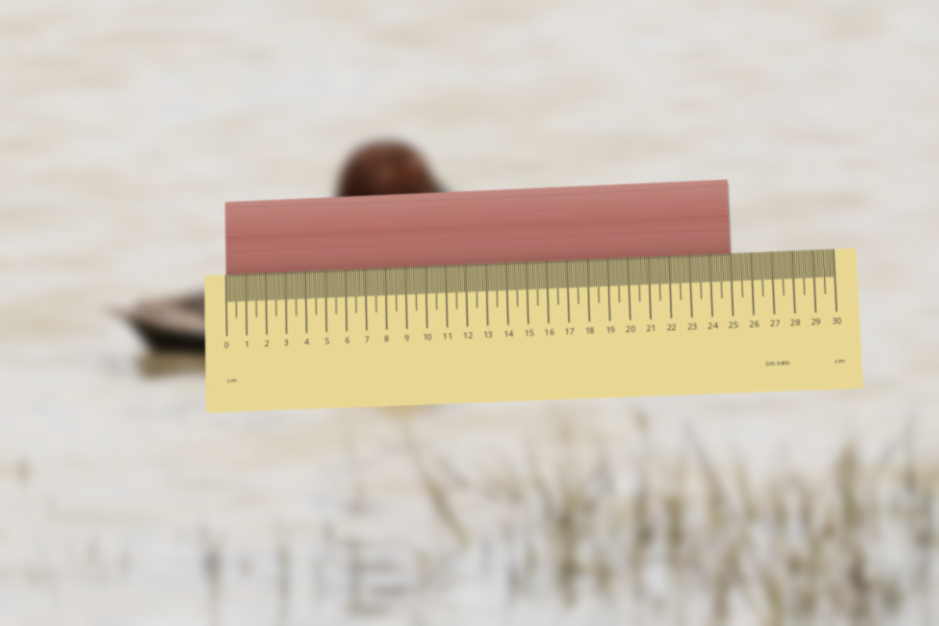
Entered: {"value": 25, "unit": "cm"}
